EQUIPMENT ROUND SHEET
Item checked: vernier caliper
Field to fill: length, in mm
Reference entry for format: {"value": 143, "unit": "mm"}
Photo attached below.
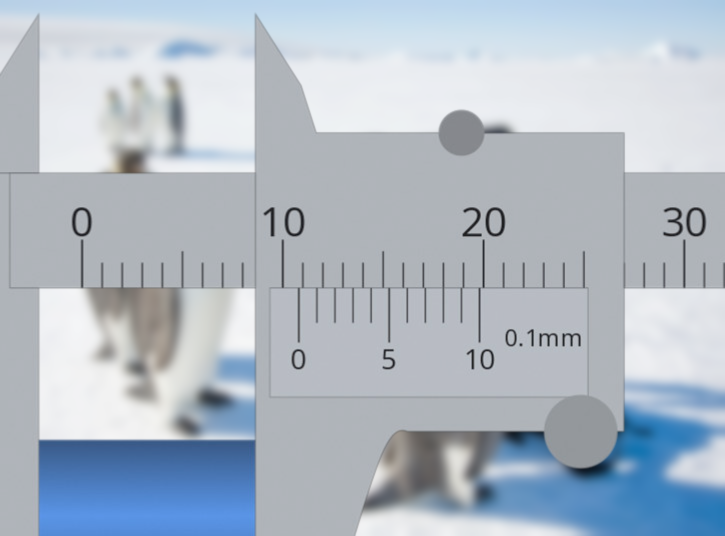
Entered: {"value": 10.8, "unit": "mm"}
